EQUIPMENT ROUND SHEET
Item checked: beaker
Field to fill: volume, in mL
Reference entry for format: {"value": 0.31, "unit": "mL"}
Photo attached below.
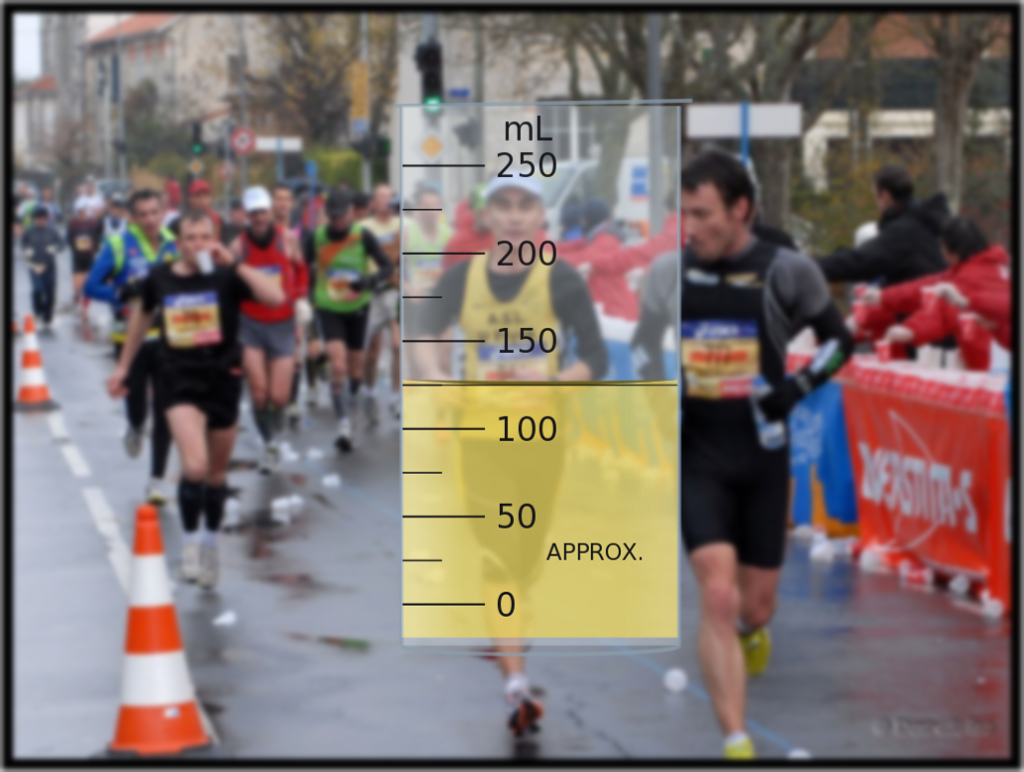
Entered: {"value": 125, "unit": "mL"}
